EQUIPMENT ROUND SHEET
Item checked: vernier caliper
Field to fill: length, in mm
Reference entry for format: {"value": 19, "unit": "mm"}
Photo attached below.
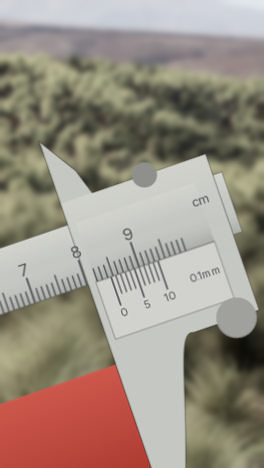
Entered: {"value": 84.6, "unit": "mm"}
